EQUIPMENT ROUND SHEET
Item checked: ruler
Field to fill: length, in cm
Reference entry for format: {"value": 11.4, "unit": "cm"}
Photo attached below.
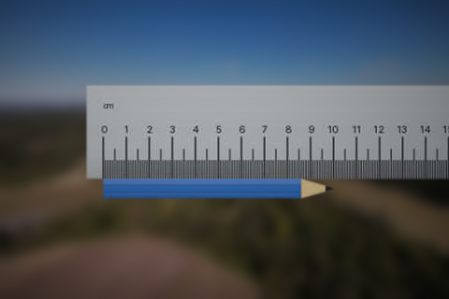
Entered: {"value": 10, "unit": "cm"}
